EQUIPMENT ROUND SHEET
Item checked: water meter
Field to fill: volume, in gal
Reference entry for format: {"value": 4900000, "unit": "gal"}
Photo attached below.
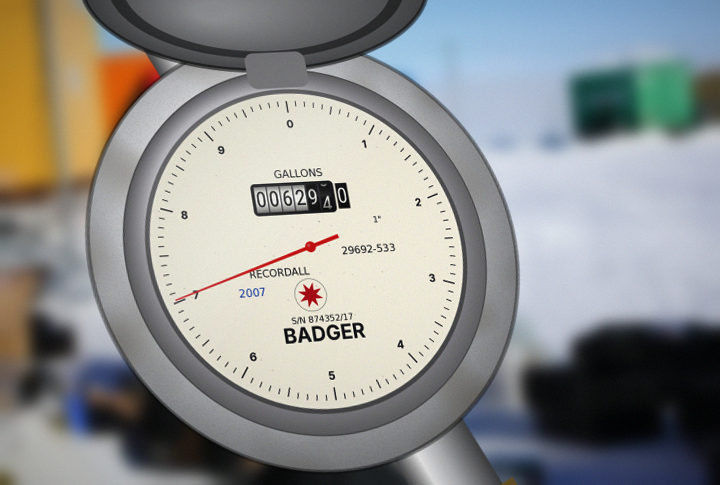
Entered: {"value": 62937.0, "unit": "gal"}
